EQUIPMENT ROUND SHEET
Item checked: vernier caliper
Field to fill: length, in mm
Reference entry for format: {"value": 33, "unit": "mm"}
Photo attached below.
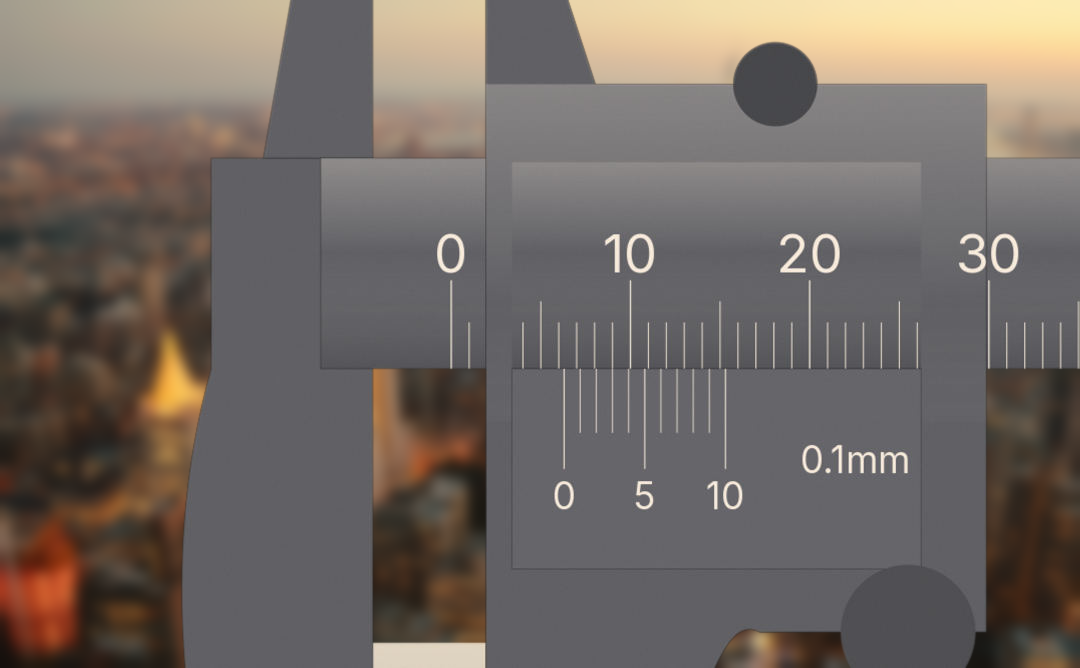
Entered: {"value": 6.3, "unit": "mm"}
